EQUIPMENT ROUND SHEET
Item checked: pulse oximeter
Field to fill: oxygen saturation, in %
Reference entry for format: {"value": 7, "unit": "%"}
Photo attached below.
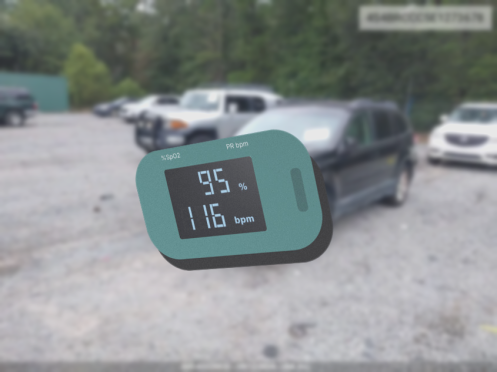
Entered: {"value": 95, "unit": "%"}
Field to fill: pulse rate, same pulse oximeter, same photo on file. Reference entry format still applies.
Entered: {"value": 116, "unit": "bpm"}
